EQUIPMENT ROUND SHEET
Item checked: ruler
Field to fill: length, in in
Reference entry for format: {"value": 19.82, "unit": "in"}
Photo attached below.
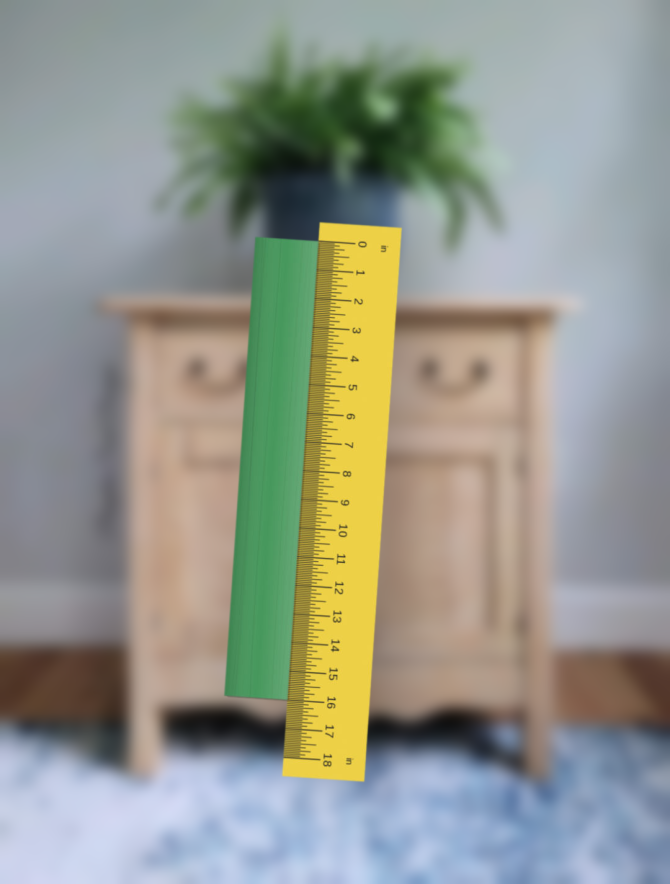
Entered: {"value": 16, "unit": "in"}
